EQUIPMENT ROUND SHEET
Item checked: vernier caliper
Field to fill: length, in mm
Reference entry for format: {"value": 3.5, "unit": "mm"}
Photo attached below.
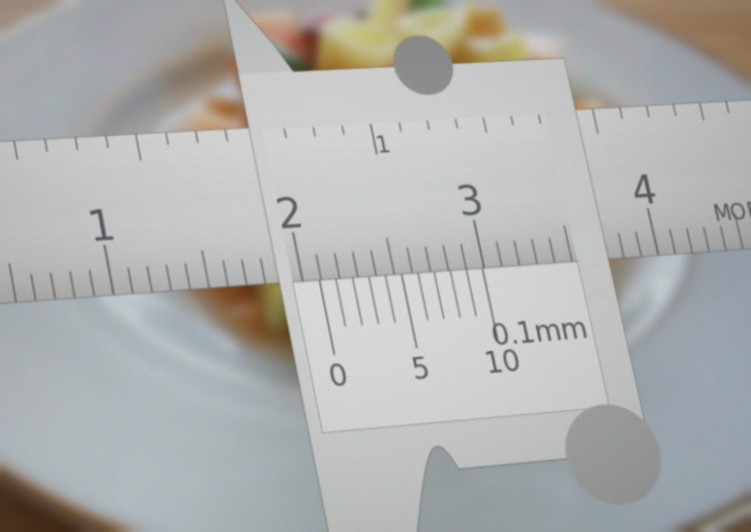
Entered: {"value": 20.9, "unit": "mm"}
